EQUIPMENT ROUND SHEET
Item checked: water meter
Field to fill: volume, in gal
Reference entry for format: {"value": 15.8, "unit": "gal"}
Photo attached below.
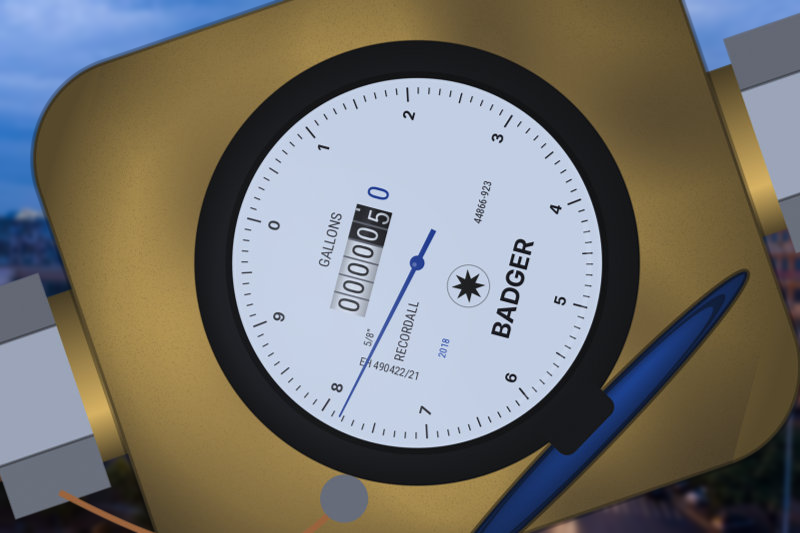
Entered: {"value": 47.8, "unit": "gal"}
